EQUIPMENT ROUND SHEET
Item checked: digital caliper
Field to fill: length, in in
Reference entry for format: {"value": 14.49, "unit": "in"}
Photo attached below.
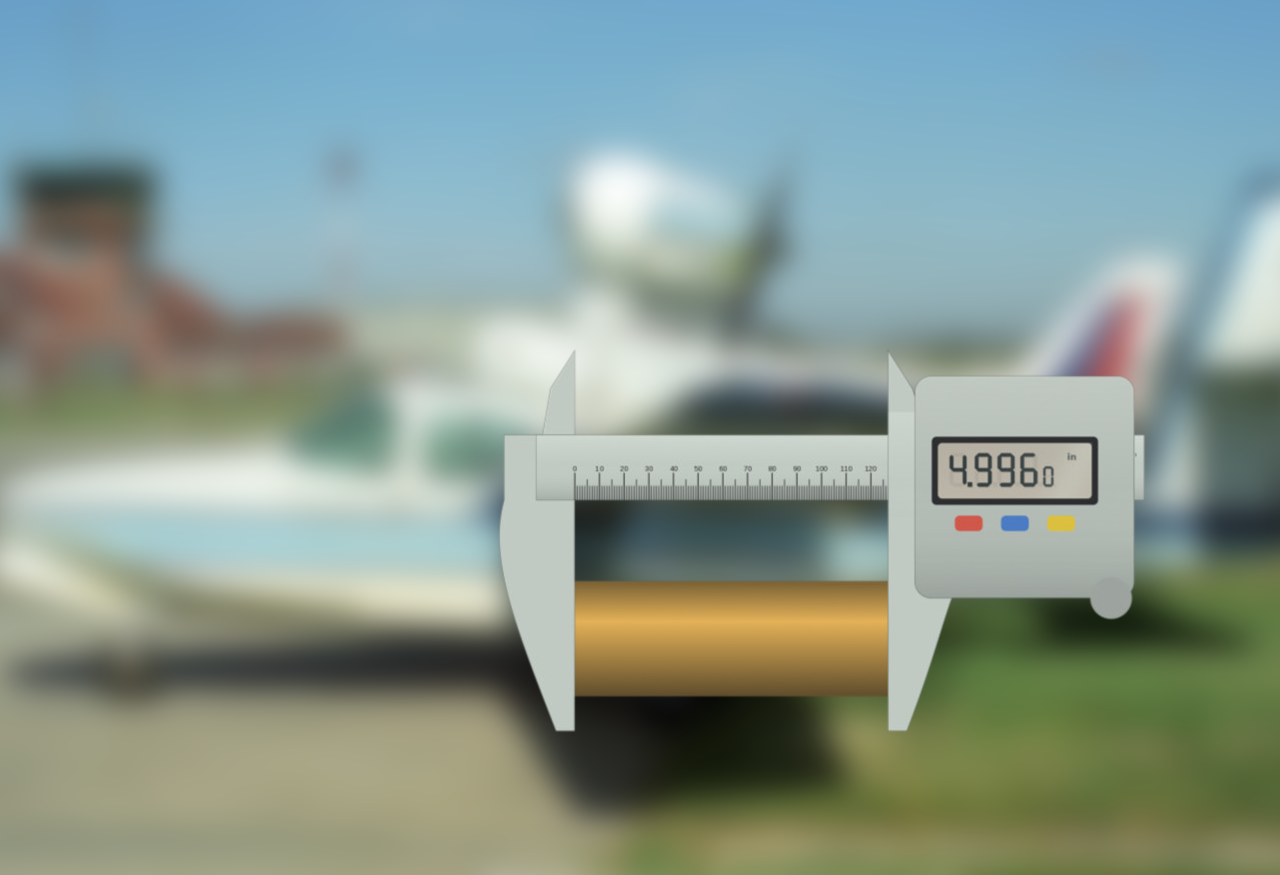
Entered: {"value": 4.9960, "unit": "in"}
